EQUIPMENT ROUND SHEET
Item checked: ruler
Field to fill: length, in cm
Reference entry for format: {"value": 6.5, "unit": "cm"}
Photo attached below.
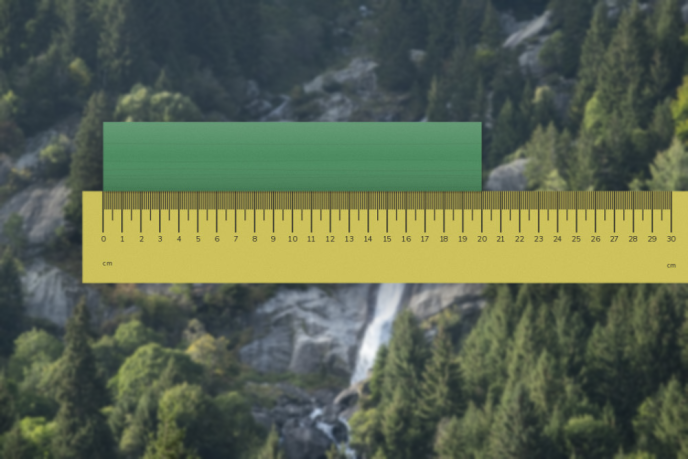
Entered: {"value": 20, "unit": "cm"}
